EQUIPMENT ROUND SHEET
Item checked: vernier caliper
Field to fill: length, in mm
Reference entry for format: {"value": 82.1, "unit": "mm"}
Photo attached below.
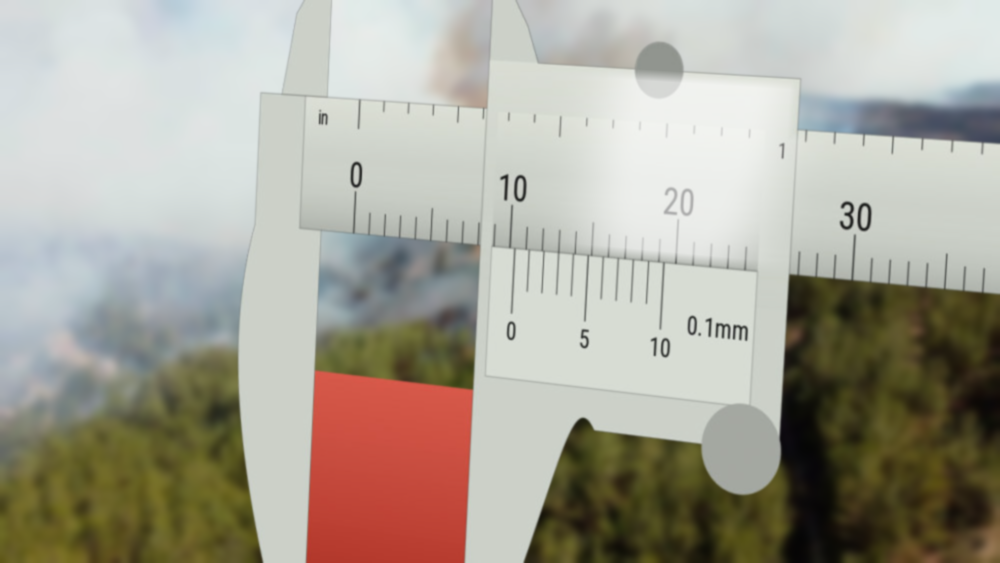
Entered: {"value": 10.3, "unit": "mm"}
